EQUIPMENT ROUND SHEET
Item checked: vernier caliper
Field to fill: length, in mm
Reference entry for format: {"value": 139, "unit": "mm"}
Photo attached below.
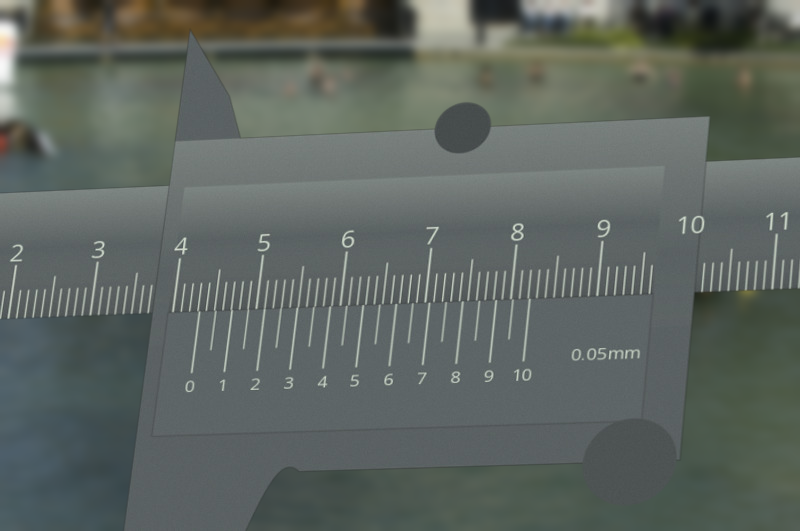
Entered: {"value": 43.2, "unit": "mm"}
